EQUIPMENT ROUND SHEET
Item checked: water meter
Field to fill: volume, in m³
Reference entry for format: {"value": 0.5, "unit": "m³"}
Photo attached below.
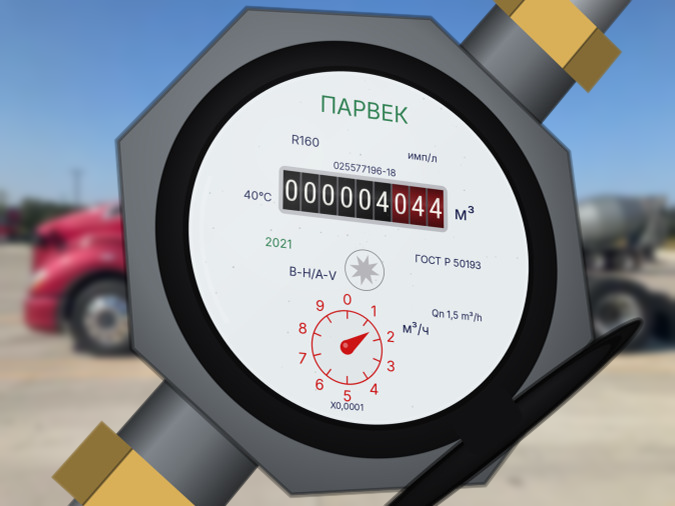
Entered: {"value": 4.0441, "unit": "m³"}
